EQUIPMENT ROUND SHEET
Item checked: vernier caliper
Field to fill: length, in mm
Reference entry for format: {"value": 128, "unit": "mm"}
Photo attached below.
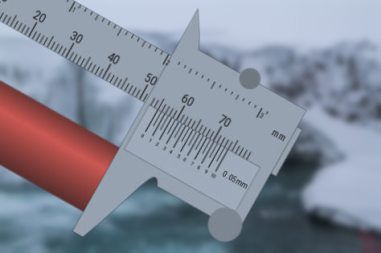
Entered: {"value": 55.0, "unit": "mm"}
